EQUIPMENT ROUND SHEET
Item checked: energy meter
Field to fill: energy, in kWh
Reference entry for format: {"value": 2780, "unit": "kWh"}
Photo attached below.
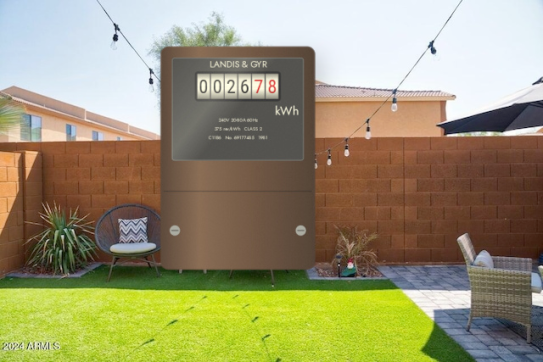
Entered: {"value": 26.78, "unit": "kWh"}
